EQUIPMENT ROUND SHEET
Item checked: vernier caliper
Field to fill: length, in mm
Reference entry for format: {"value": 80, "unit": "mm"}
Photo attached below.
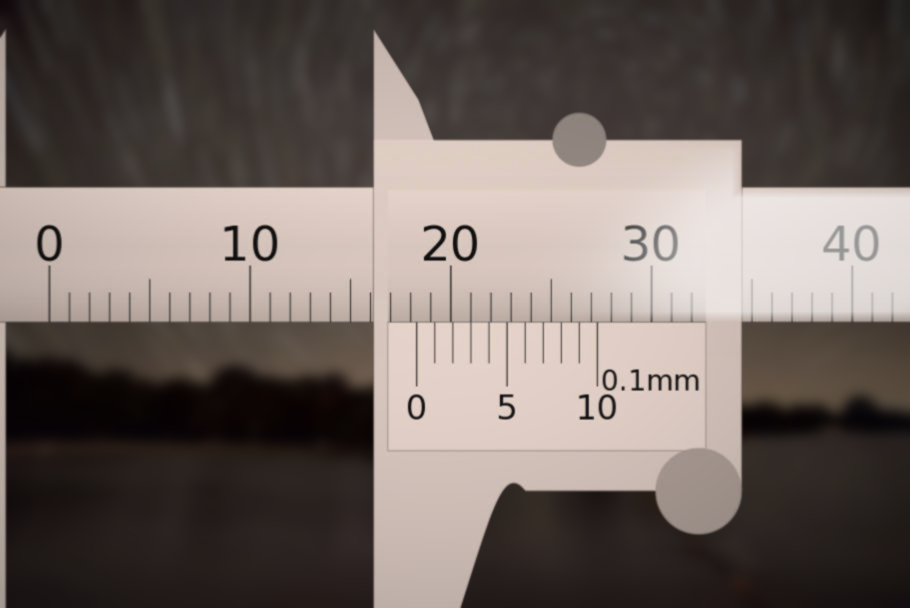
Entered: {"value": 18.3, "unit": "mm"}
